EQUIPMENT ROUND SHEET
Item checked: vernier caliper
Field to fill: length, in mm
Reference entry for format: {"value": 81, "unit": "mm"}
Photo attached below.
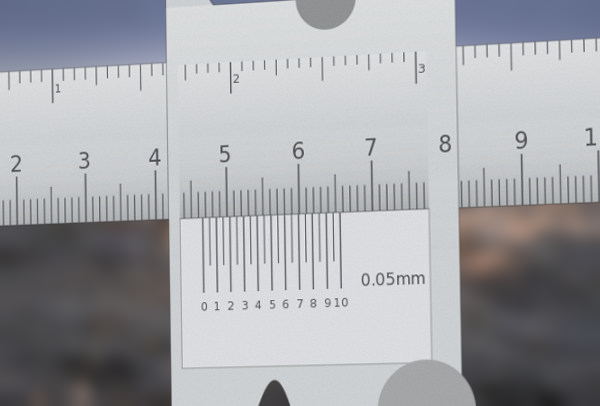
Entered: {"value": 46.6, "unit": "mm"}
